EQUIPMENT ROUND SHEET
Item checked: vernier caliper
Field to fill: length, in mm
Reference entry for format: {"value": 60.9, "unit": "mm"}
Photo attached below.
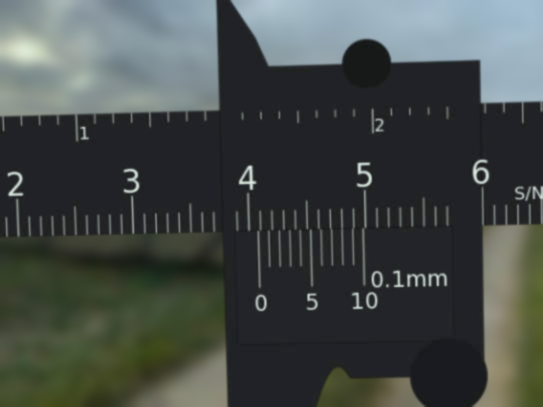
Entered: {"value": 40.8, "unit": "mm"}
